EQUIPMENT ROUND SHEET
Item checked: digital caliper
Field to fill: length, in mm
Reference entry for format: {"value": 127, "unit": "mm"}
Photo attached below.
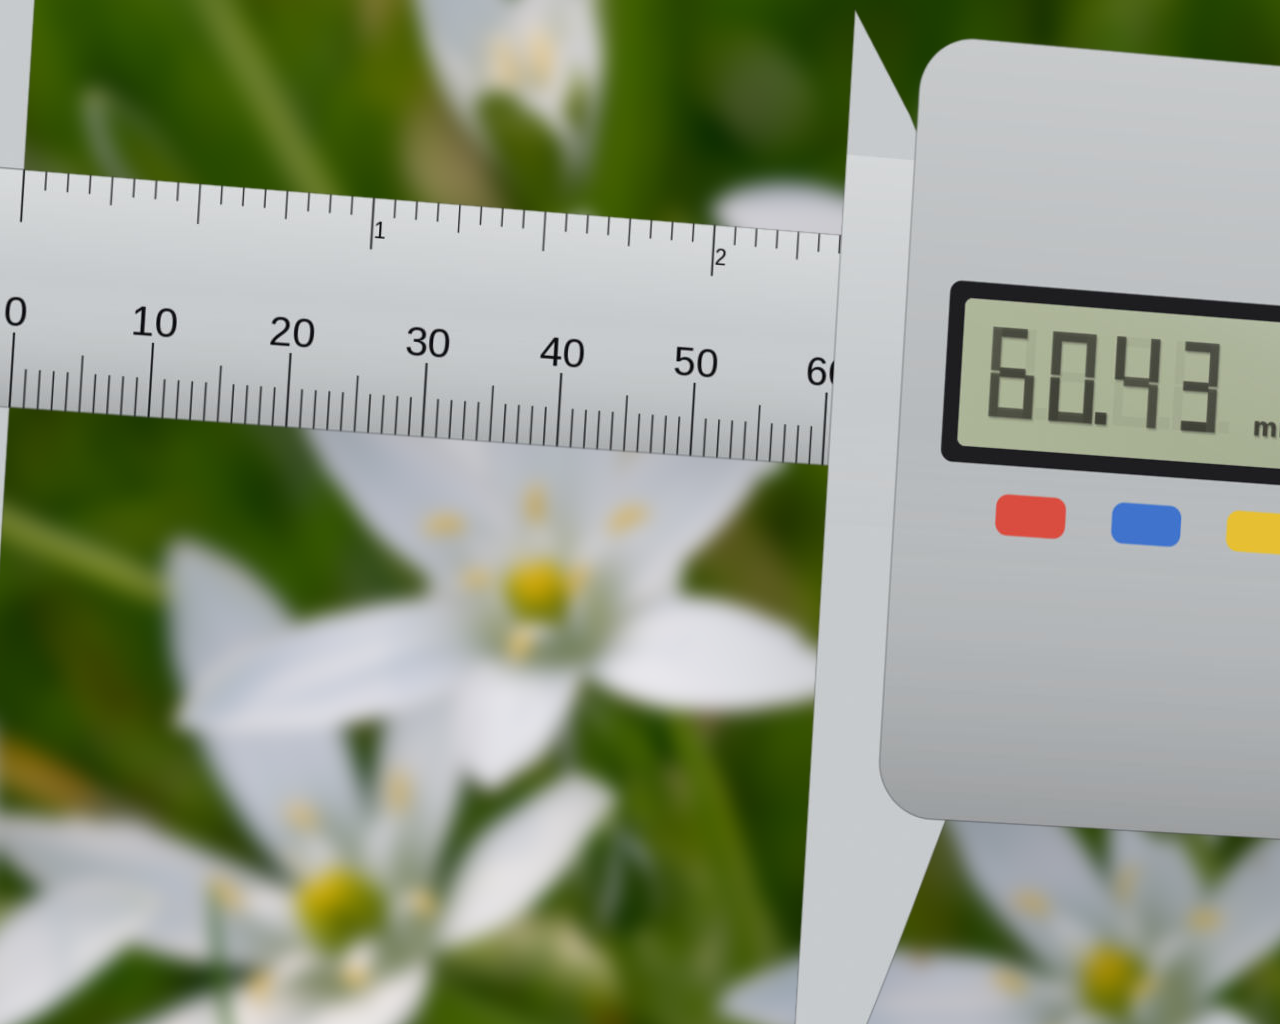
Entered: {"value": 60.43, "unit": "mm"}
